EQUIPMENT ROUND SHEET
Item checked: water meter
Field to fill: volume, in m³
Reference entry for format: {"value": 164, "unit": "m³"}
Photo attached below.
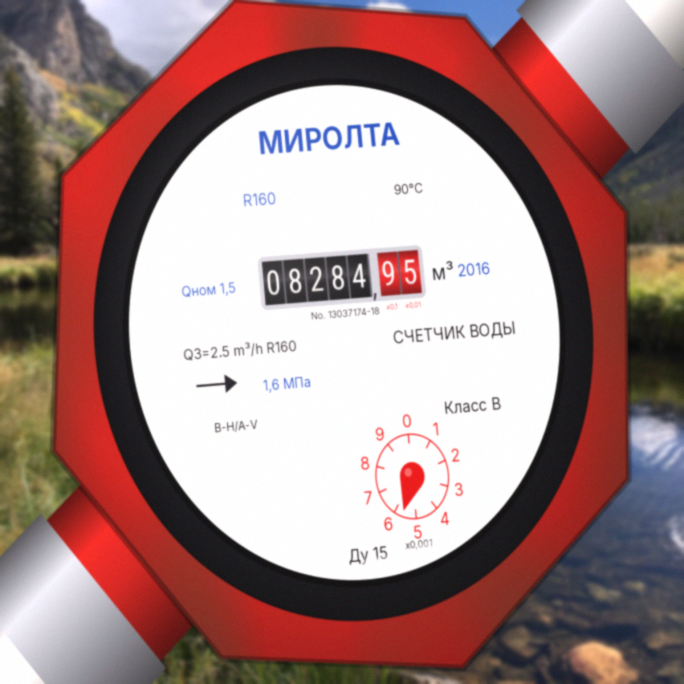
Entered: {"value": 8284.955, "unit": "m³"}
